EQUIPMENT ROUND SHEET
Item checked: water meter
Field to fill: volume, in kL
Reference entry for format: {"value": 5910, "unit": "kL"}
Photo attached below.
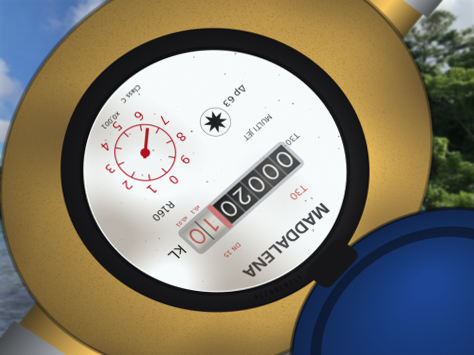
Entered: {"value": 20.106, "unit": "kL"}
